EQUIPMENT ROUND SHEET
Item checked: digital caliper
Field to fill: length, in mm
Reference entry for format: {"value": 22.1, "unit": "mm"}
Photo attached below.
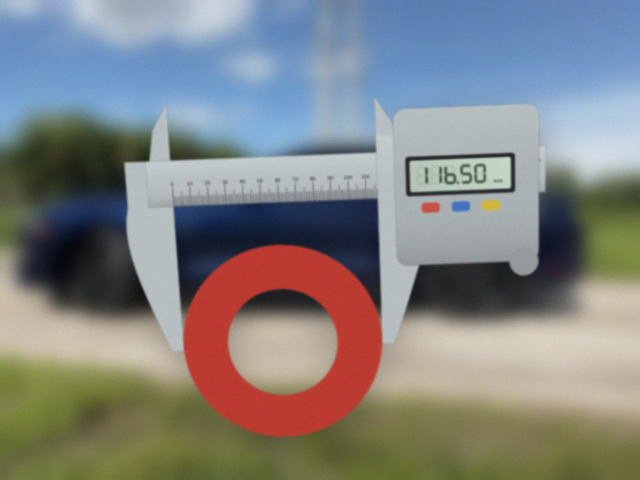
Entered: {"value": 116.50, "unit": "mm"}
